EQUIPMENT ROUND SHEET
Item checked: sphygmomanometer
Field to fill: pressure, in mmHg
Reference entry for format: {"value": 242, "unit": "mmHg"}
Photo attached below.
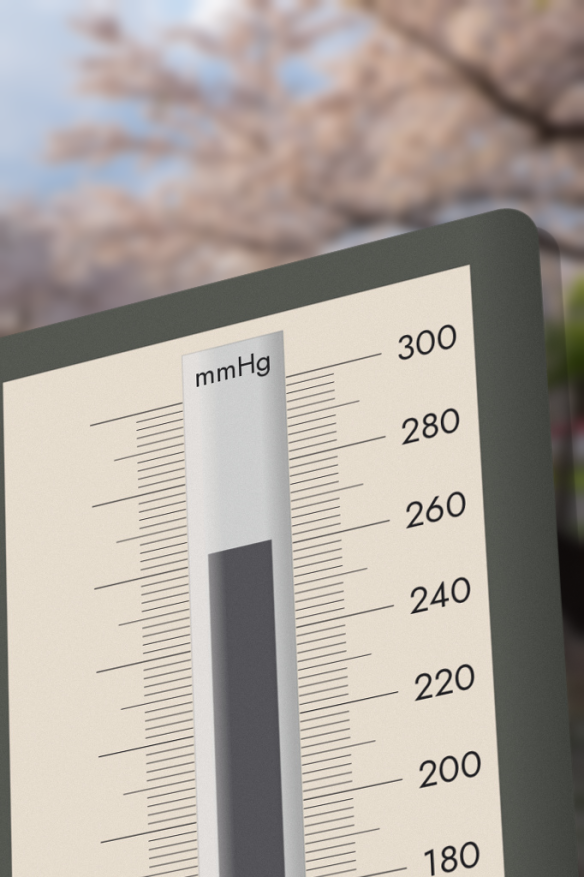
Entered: {"value": 262, "unit": "mmHg"}
